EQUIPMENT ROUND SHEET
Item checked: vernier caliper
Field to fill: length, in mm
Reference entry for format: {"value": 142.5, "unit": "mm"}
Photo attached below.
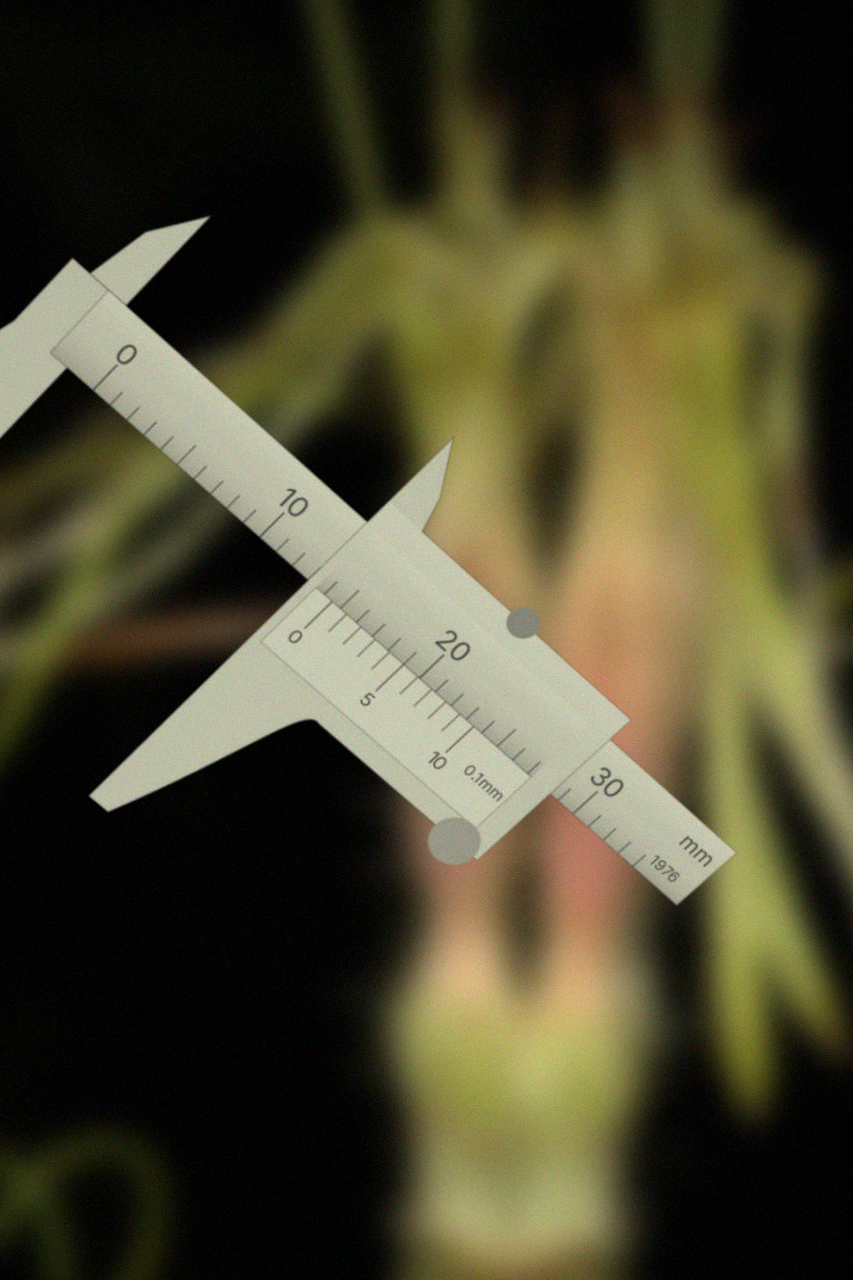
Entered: {"value": 14.5, "unit": "mm"}
